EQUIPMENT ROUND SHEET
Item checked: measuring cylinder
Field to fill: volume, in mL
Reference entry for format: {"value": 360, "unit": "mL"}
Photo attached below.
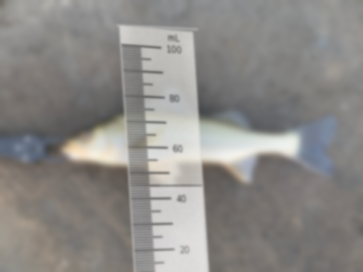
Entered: {"value": 45, "unit": "mL"}
